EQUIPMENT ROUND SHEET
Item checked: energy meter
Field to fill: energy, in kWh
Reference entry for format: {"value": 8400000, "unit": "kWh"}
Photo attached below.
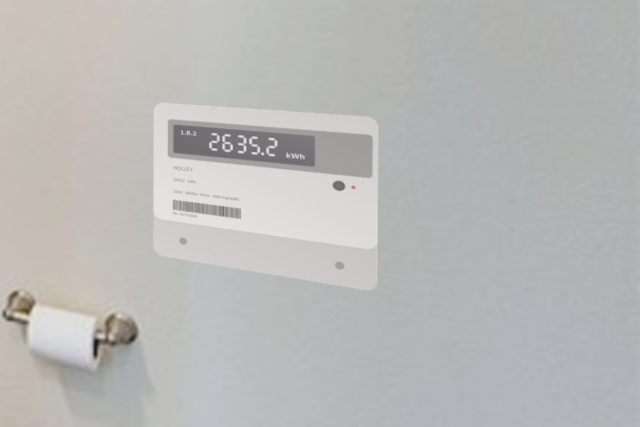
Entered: {"value": 2635.2, "unit": "kWh"}
